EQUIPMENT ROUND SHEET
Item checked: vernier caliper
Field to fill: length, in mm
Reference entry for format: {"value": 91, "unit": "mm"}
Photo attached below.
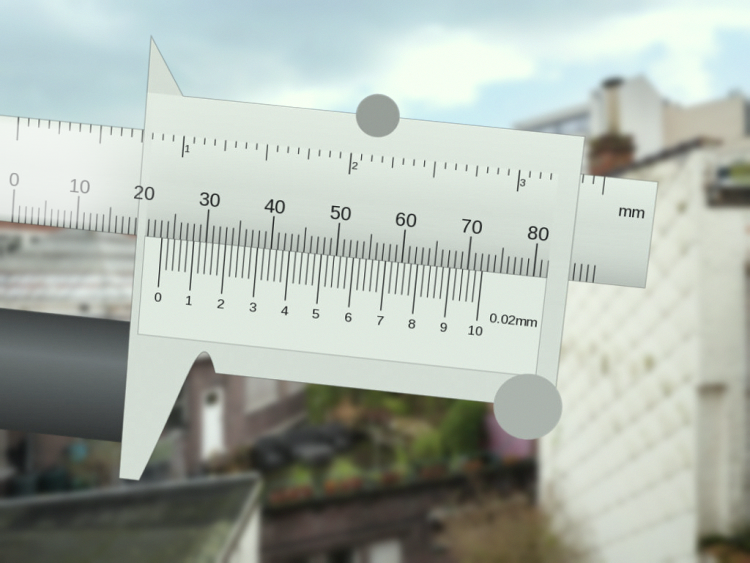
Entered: {"value": 23.2, "unit": "mm"}
